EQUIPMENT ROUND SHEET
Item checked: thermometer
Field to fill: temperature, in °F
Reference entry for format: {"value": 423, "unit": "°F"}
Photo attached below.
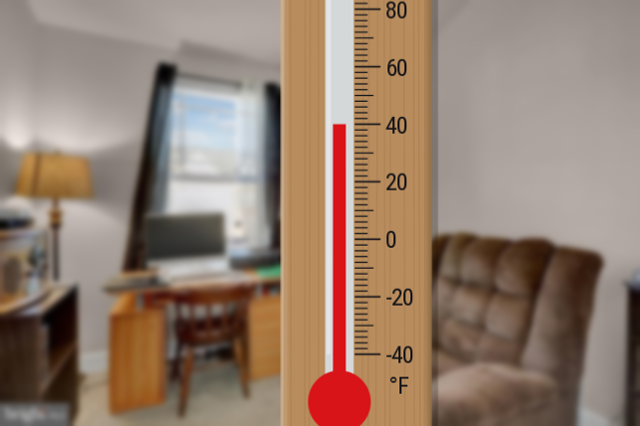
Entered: {"value": 40, "unit": "°F"}
